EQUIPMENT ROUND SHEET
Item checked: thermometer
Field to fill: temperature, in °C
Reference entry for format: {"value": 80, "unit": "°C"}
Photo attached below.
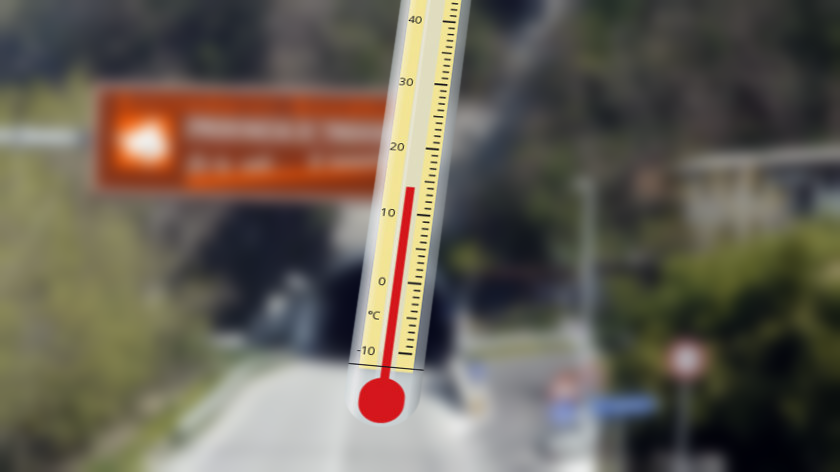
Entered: {"value": 14, "unit": "°C"}
